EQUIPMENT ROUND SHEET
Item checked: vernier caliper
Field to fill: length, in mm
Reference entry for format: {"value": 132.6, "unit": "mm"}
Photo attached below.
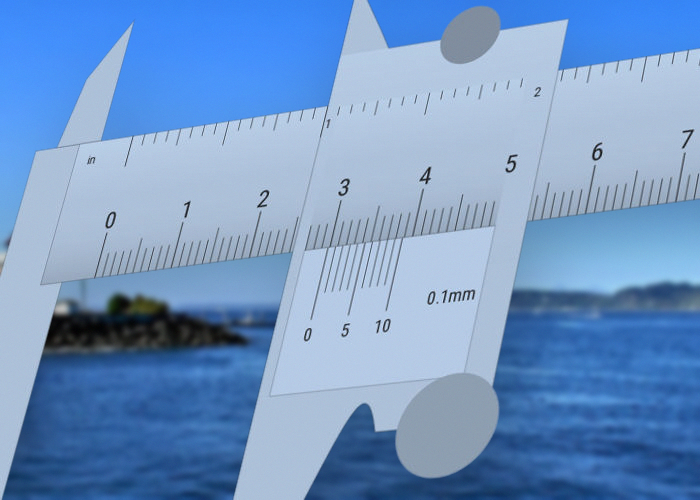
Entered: {"value": 29.8, "unit": "mm"}
